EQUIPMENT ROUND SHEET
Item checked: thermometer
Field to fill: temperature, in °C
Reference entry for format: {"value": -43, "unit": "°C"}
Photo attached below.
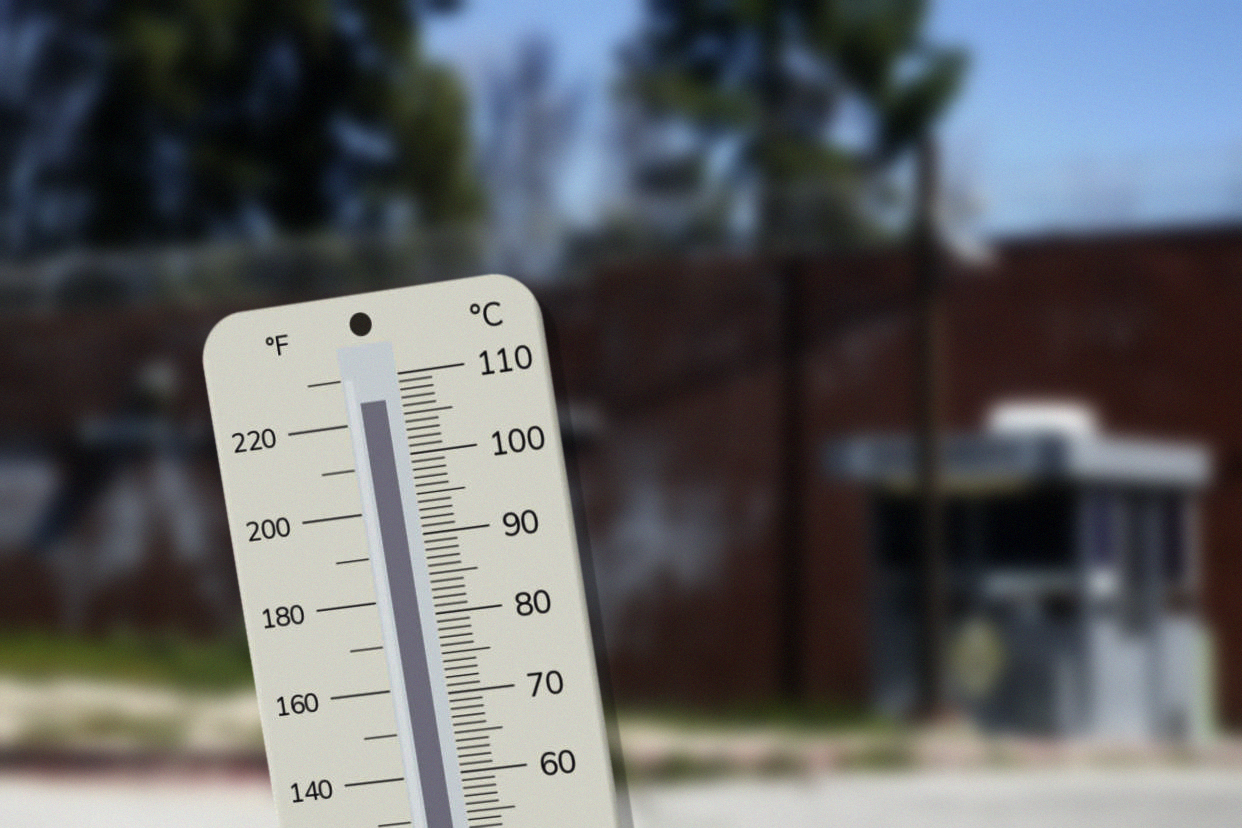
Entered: {"value": 107, "unit": "°C"}
